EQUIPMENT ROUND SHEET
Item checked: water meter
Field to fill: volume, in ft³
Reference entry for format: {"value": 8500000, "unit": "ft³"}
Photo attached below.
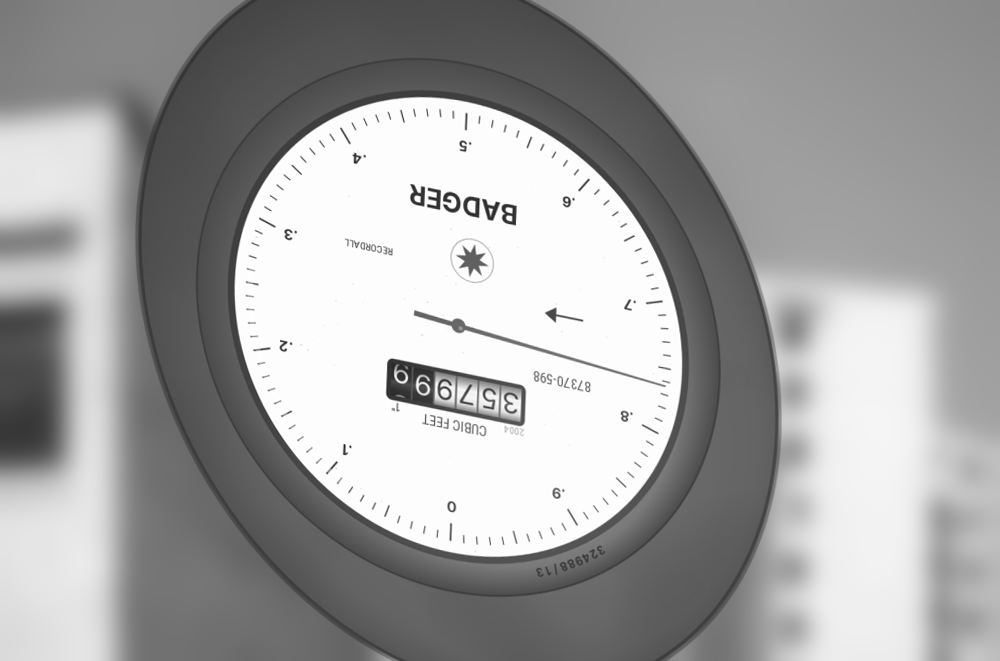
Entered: {"value": 357998.76, "unit": "ft³"}
